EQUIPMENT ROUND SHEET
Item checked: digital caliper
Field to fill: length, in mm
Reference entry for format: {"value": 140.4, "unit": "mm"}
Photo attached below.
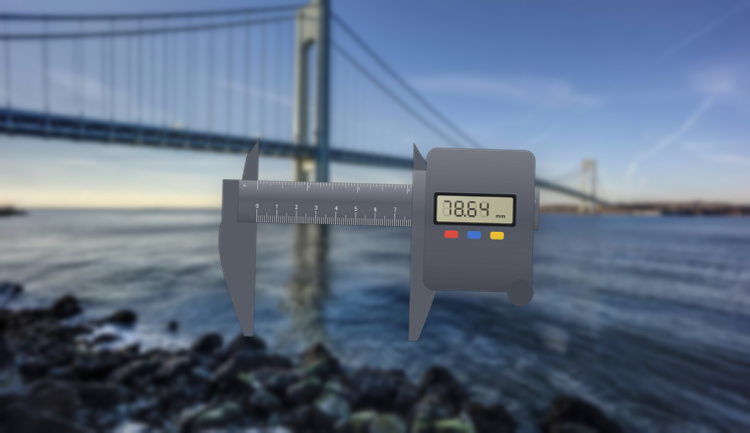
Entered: {"value": 78.64, "unit": "mm"}
